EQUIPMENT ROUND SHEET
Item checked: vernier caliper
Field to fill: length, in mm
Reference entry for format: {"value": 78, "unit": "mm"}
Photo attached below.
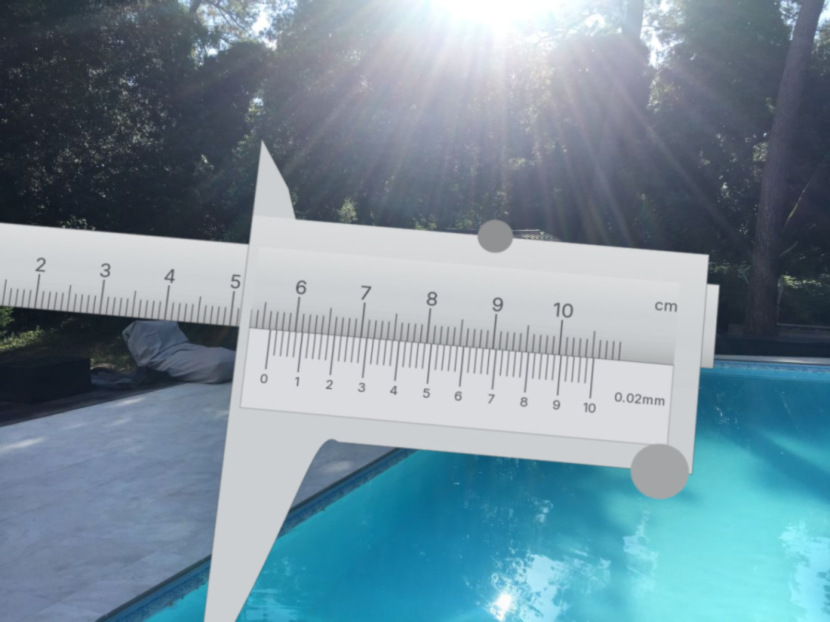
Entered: {"value": 56.2, "unit": "mm"}
